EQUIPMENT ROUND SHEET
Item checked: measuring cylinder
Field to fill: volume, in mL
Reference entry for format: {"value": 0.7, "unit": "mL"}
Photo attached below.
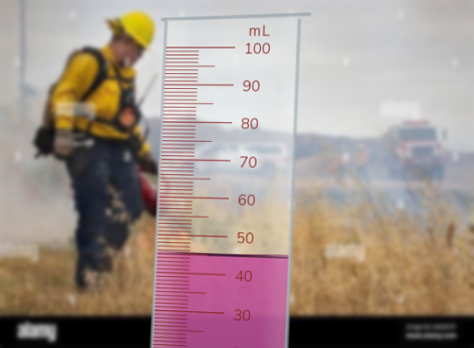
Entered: {"value": 45, "unit": "mL"}
